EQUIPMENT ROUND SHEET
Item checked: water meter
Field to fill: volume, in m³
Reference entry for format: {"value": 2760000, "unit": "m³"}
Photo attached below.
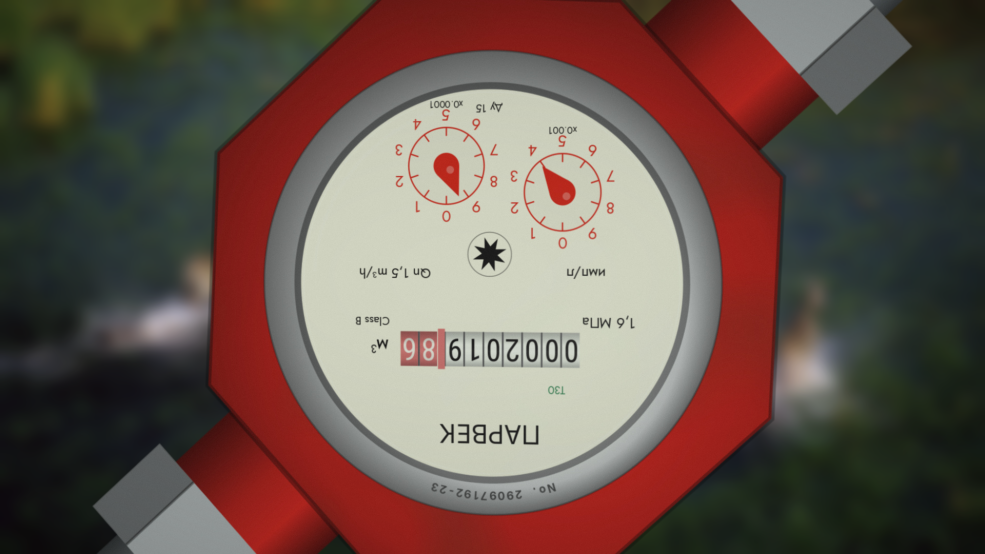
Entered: {"value": 2019.8639, "unit": "m³"}
